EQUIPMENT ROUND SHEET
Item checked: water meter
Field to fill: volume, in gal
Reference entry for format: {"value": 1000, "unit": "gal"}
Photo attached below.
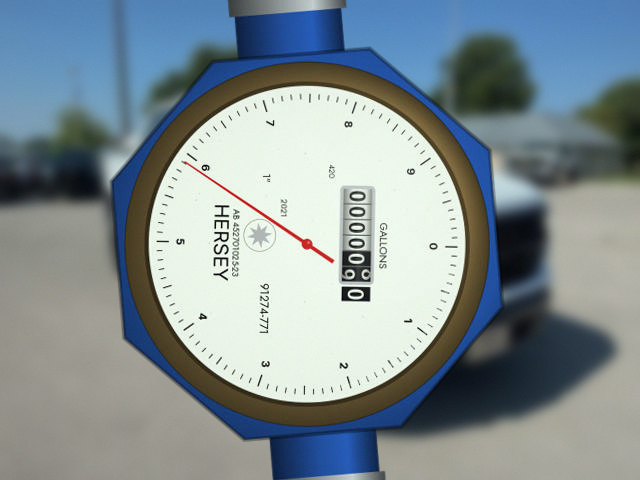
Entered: {"value": 85.9, "unit": "gal"}
